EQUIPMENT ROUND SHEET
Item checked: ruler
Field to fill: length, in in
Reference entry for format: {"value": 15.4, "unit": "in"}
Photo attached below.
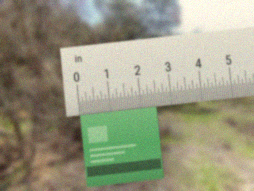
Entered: {"value": 2.5, "unit": "in"}
